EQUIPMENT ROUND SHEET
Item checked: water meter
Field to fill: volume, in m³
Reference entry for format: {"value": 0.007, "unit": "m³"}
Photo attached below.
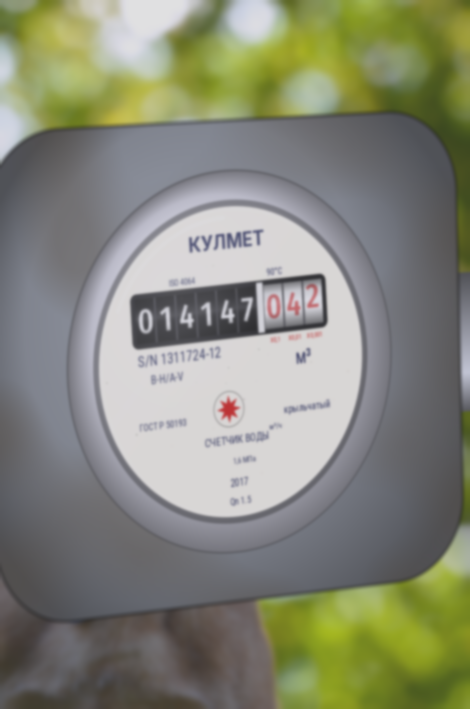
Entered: {"value": 14147.042, "unit": "m³"}
